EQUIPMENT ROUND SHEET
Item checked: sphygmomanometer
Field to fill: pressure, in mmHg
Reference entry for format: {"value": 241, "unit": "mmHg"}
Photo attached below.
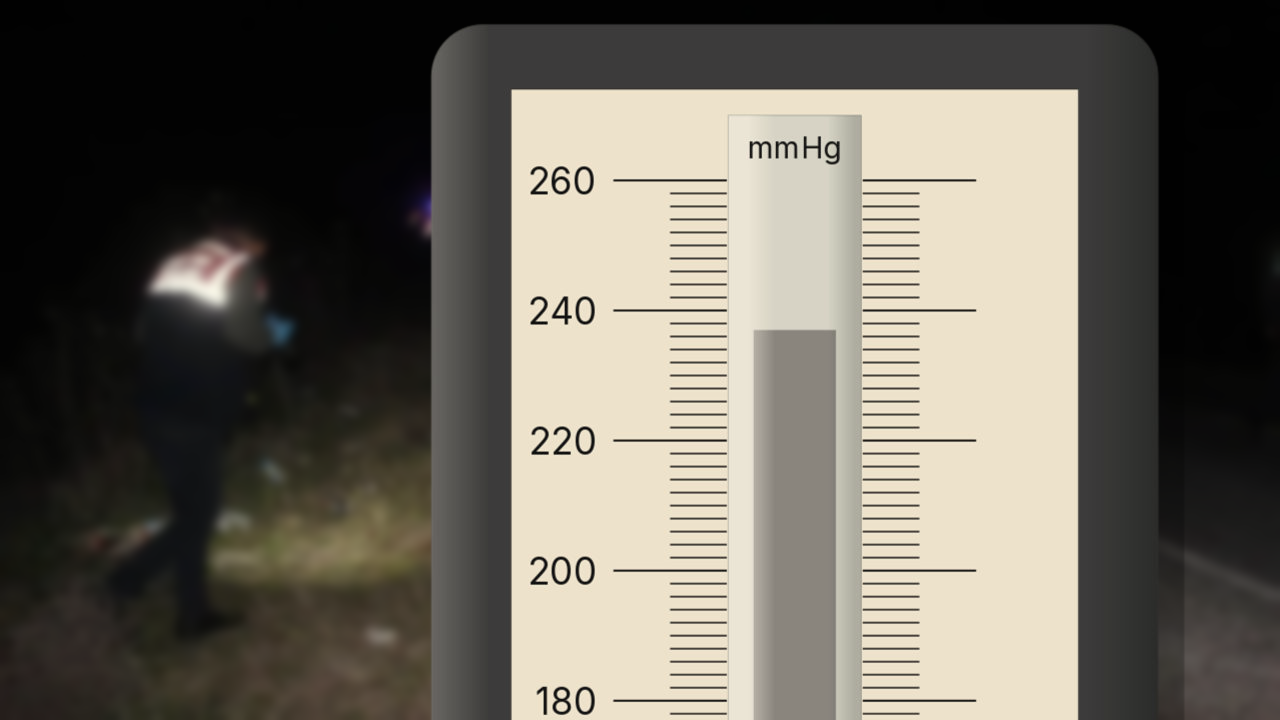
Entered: {"value": 237, "unit": "mmHg"}
